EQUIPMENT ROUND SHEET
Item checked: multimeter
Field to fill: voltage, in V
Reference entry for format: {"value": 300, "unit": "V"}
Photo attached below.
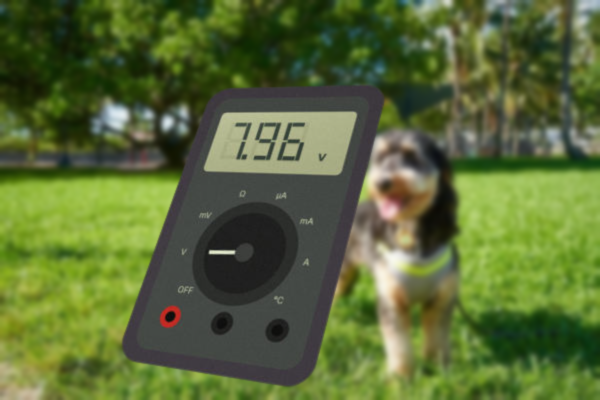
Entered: {"value": 7.96, "unit": "V"}
